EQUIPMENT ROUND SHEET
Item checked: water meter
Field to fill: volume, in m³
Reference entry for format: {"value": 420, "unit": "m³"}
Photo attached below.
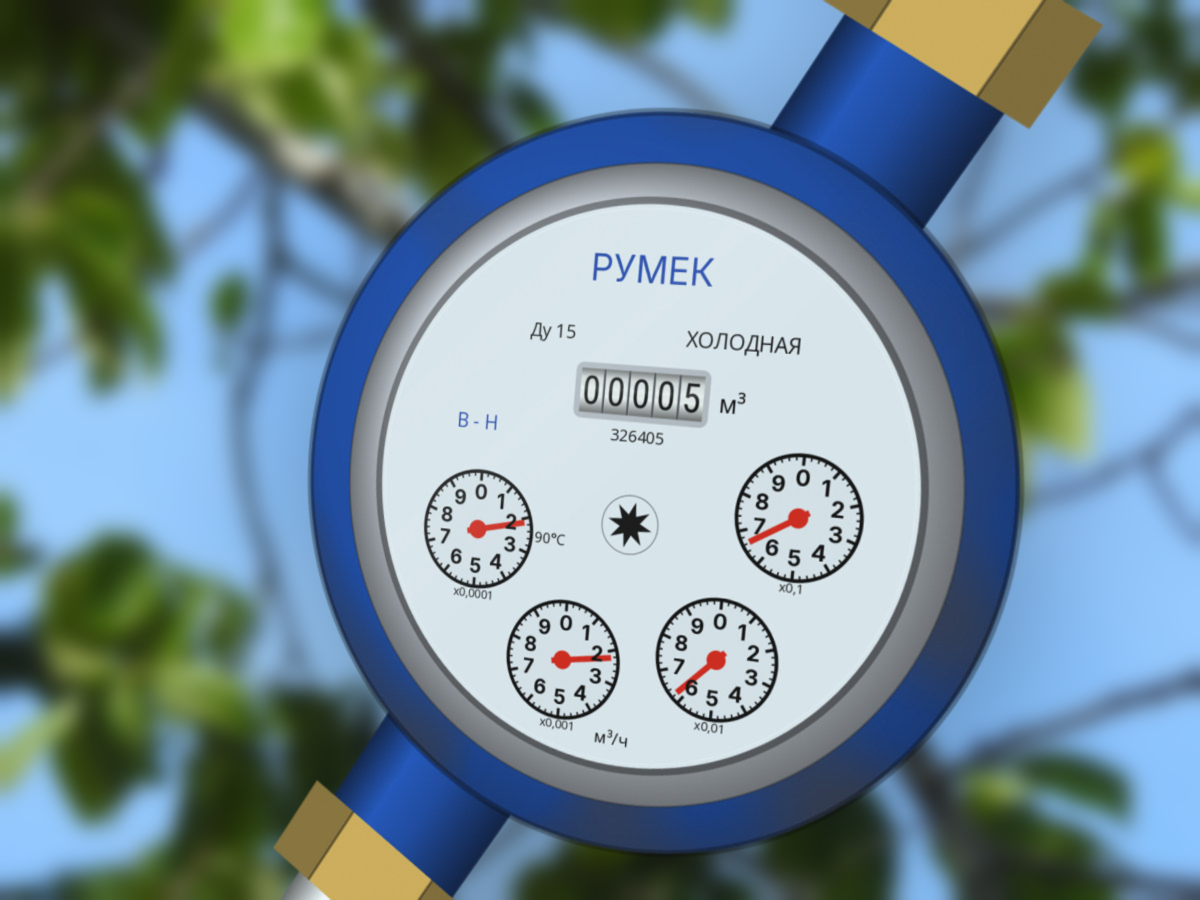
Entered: {"value": 5.6622, "unit": "m³"}
